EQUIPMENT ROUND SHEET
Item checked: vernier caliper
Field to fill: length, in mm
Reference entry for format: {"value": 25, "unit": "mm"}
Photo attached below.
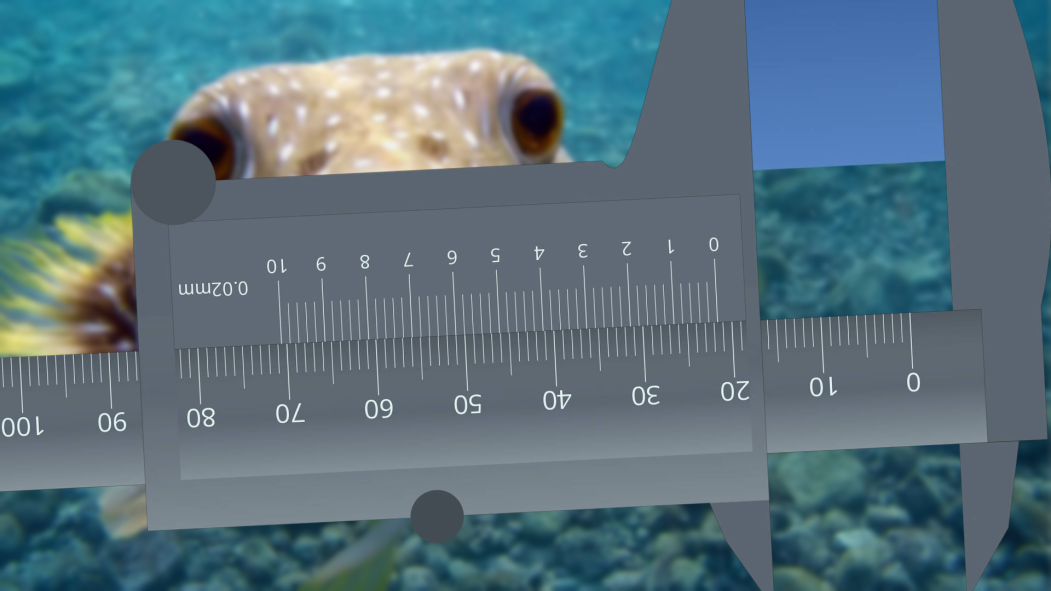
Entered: {"value": 21.6, "unit": "mm"}
